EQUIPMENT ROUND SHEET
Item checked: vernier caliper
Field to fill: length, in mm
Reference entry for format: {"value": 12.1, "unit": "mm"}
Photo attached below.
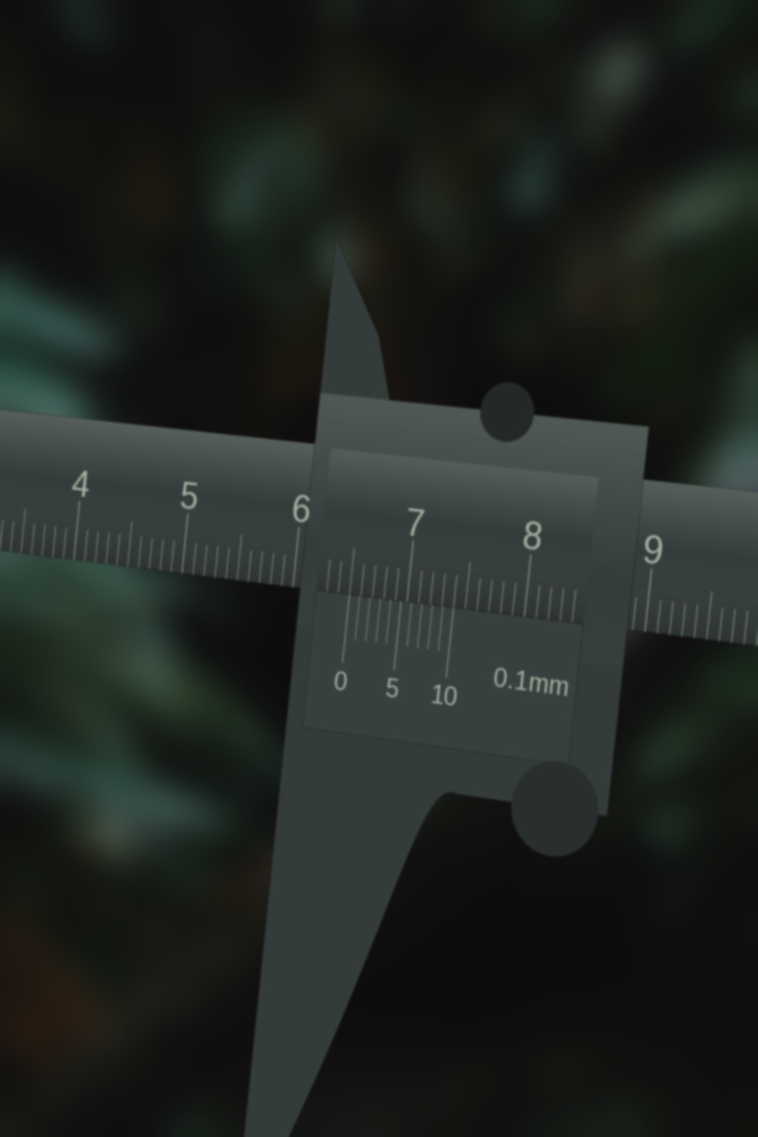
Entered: {"value": 65.0, "unit": "mm"}
